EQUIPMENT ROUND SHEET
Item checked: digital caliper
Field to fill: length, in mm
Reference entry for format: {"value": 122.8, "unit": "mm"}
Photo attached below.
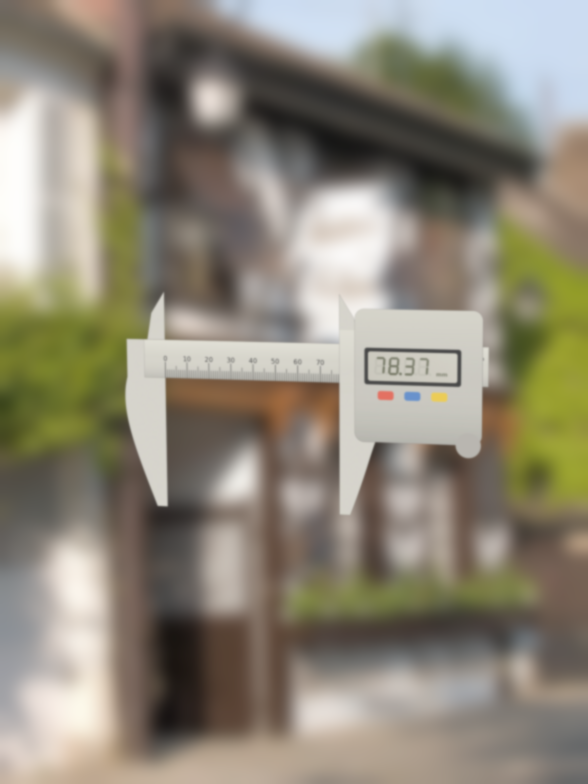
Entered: {"value": 78.37, "unit": "mm"}
